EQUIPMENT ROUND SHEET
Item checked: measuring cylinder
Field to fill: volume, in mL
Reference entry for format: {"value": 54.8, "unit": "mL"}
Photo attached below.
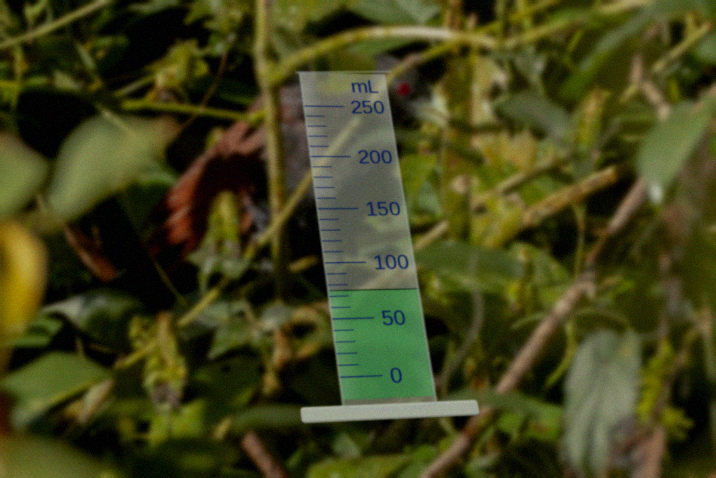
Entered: {"value": 75, "unit": "mL"}
